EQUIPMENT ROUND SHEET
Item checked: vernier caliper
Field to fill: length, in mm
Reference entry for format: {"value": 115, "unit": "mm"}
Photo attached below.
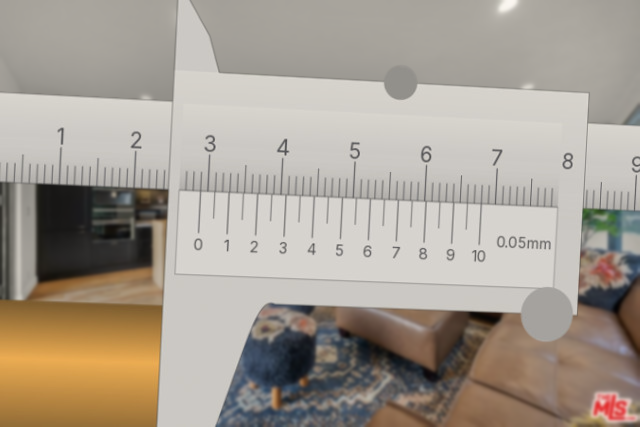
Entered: {"value": 29.0, "unit": "mm"}
